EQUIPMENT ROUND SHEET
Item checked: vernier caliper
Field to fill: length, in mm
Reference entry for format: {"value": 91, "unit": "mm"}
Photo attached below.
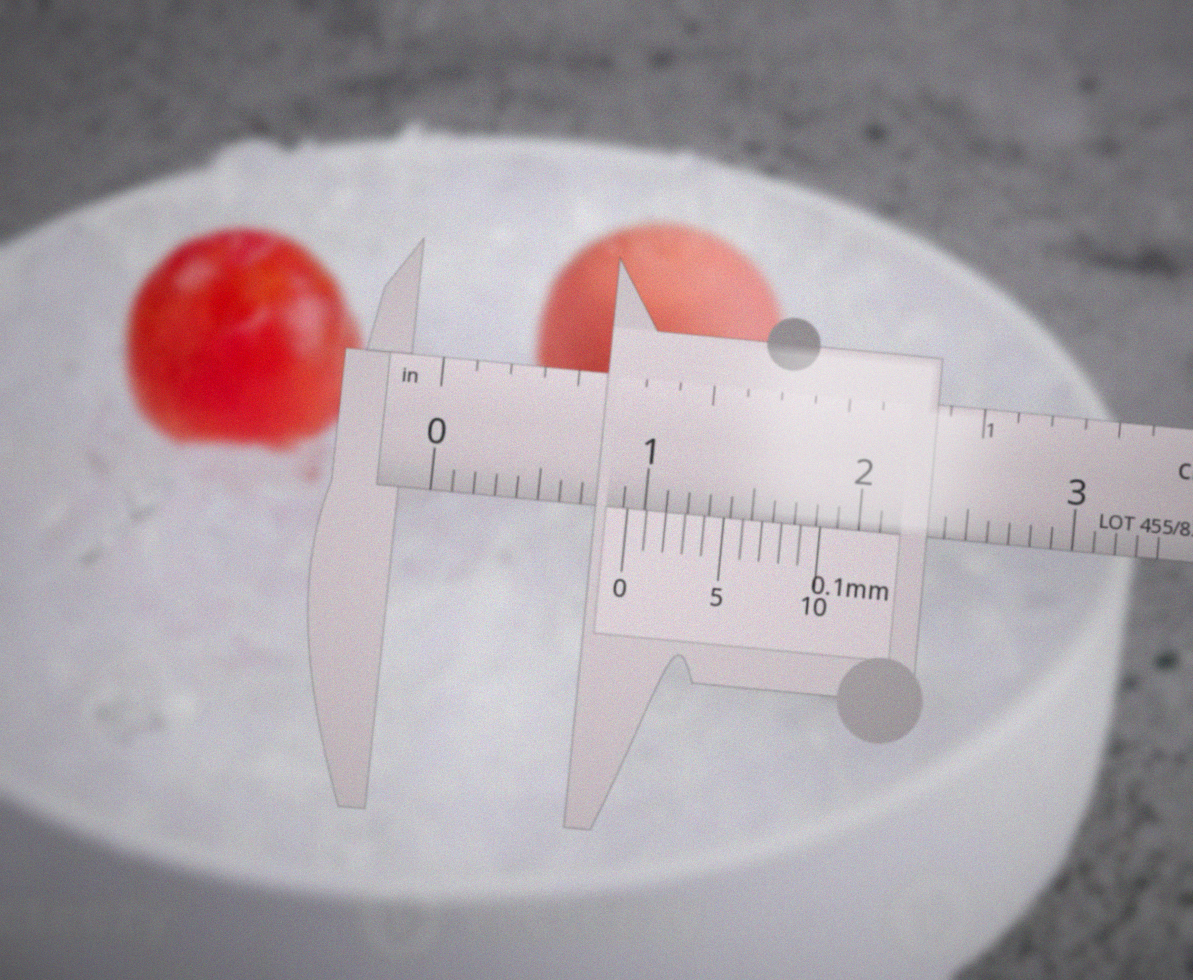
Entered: {"value": 9.2, "unit": "mm"}
